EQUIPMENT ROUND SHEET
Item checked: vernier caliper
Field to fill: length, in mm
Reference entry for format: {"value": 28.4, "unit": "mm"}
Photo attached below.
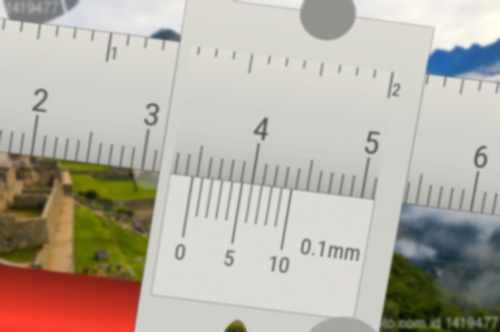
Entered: {"value": 34.6, "unit": "mm"}
